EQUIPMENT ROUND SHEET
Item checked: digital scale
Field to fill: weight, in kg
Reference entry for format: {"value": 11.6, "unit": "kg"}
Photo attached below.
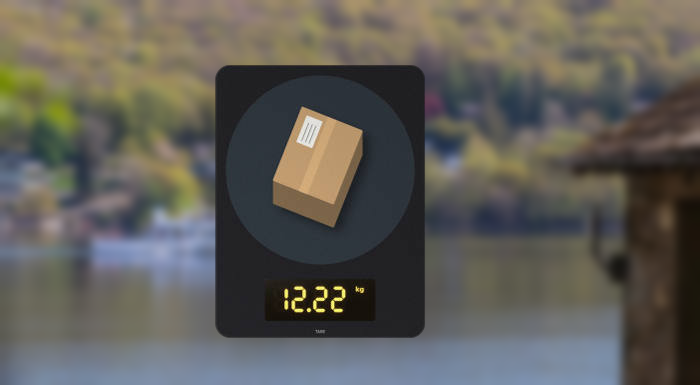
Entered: {"value": 12.22, "unit": "kg"}
